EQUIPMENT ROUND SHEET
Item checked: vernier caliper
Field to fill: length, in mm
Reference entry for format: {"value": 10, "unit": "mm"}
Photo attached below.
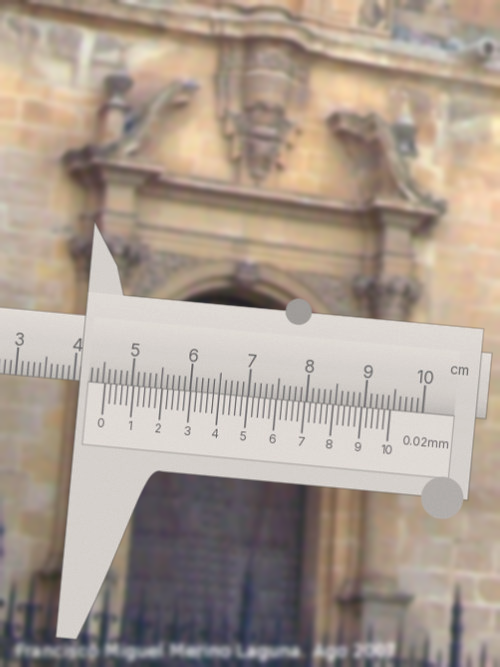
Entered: {"value": 45.4, "unit": "mm"}
